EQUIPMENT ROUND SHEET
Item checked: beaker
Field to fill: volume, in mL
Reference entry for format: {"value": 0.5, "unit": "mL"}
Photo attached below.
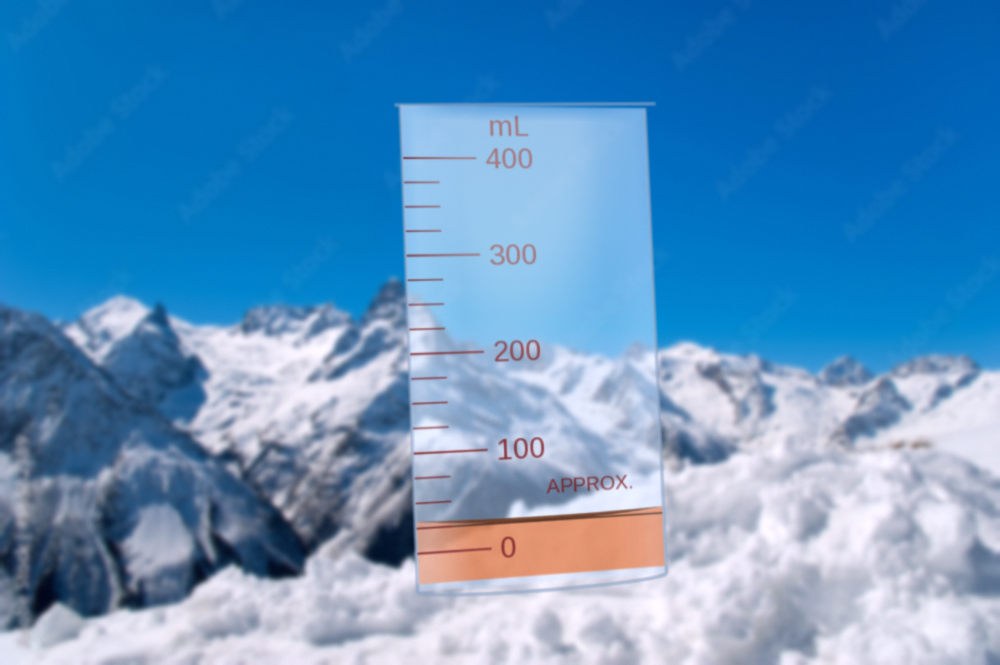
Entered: {"value": 25, "unit": "mL"}
